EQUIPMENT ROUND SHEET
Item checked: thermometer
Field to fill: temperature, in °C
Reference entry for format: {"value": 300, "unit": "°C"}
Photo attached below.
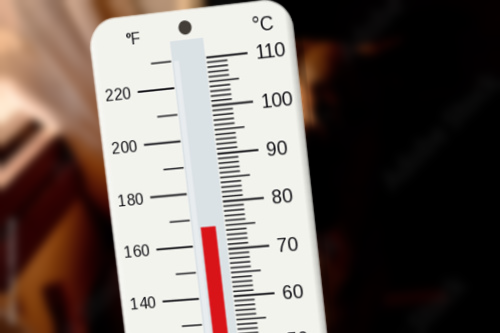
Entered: {"value": 75, "unit": "°C"}
